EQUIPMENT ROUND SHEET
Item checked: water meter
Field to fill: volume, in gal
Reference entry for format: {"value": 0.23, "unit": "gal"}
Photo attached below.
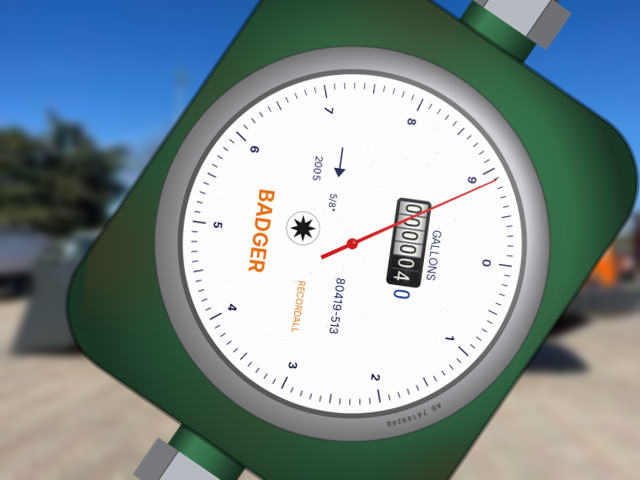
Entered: {"value": 39.1, "unit": "gal"}
